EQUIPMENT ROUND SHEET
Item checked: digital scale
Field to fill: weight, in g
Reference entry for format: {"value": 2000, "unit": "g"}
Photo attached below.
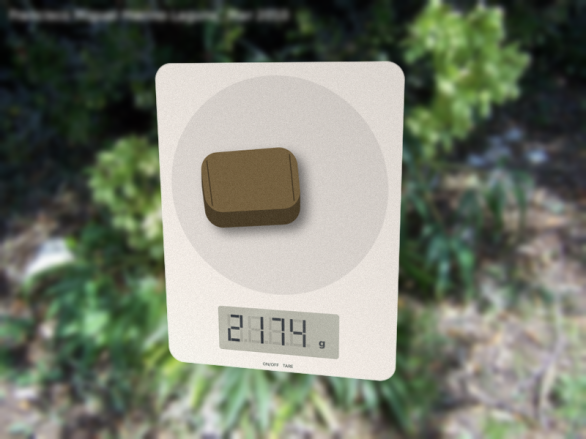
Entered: {"value": 2174, "unit": "g"}
